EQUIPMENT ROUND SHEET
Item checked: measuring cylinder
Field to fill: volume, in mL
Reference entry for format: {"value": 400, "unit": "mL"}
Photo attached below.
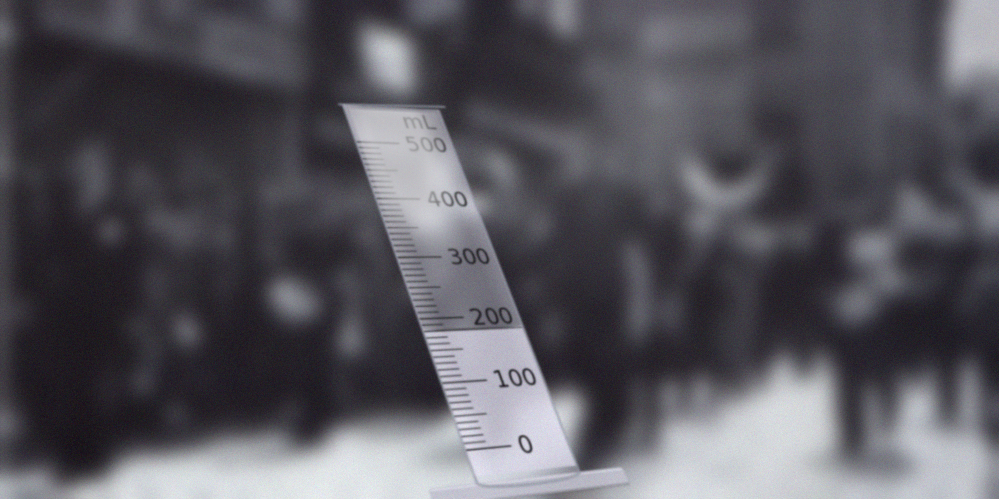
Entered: {"value": 180, "unit": "mL"}
